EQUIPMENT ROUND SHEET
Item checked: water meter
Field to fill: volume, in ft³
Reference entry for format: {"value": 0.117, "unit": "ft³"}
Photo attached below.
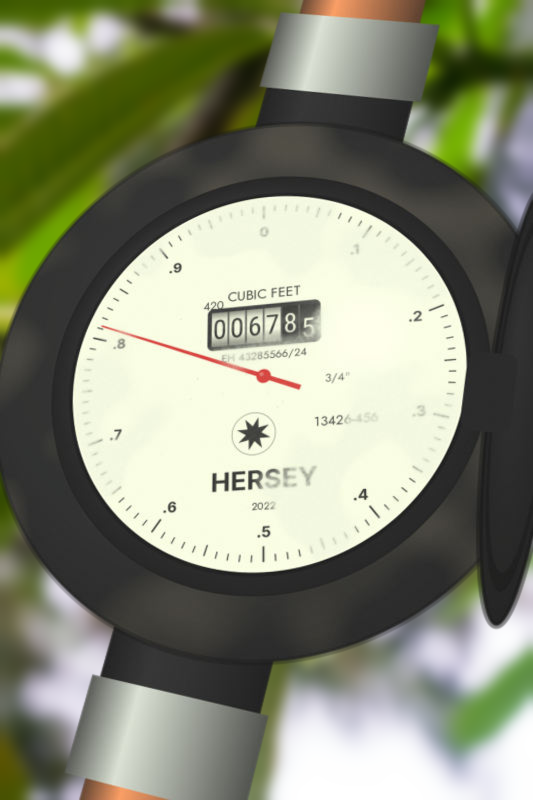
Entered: {"value": 6784.81, "unit": "ft³"}
